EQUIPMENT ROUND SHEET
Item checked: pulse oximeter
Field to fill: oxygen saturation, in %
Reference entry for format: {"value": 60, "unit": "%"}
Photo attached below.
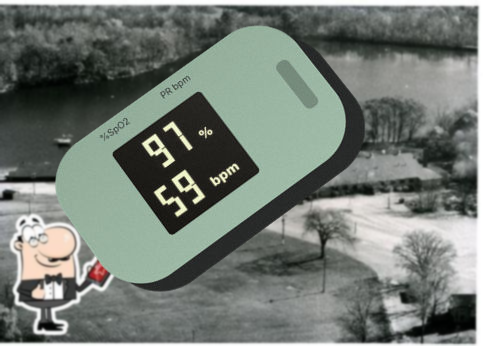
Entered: {"value": 97, "unit": "%"}
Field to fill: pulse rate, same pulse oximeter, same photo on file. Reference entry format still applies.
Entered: {"value": 59, "unit": "bpm"}
